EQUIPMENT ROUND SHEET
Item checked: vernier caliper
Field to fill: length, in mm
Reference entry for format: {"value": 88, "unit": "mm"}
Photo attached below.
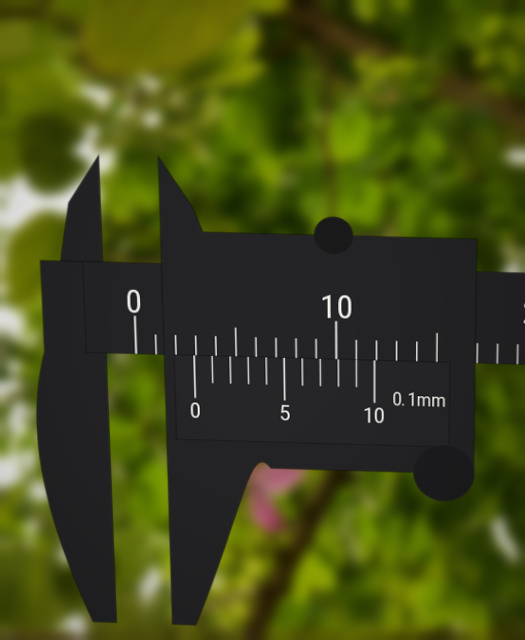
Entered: {"value": 2.9, "unit": "mm"}
